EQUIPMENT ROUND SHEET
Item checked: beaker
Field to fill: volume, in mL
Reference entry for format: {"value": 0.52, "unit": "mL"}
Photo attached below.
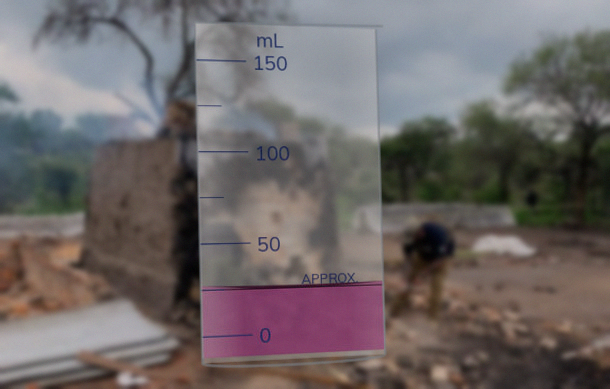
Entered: {"value": 25, "unit": "mL"}
